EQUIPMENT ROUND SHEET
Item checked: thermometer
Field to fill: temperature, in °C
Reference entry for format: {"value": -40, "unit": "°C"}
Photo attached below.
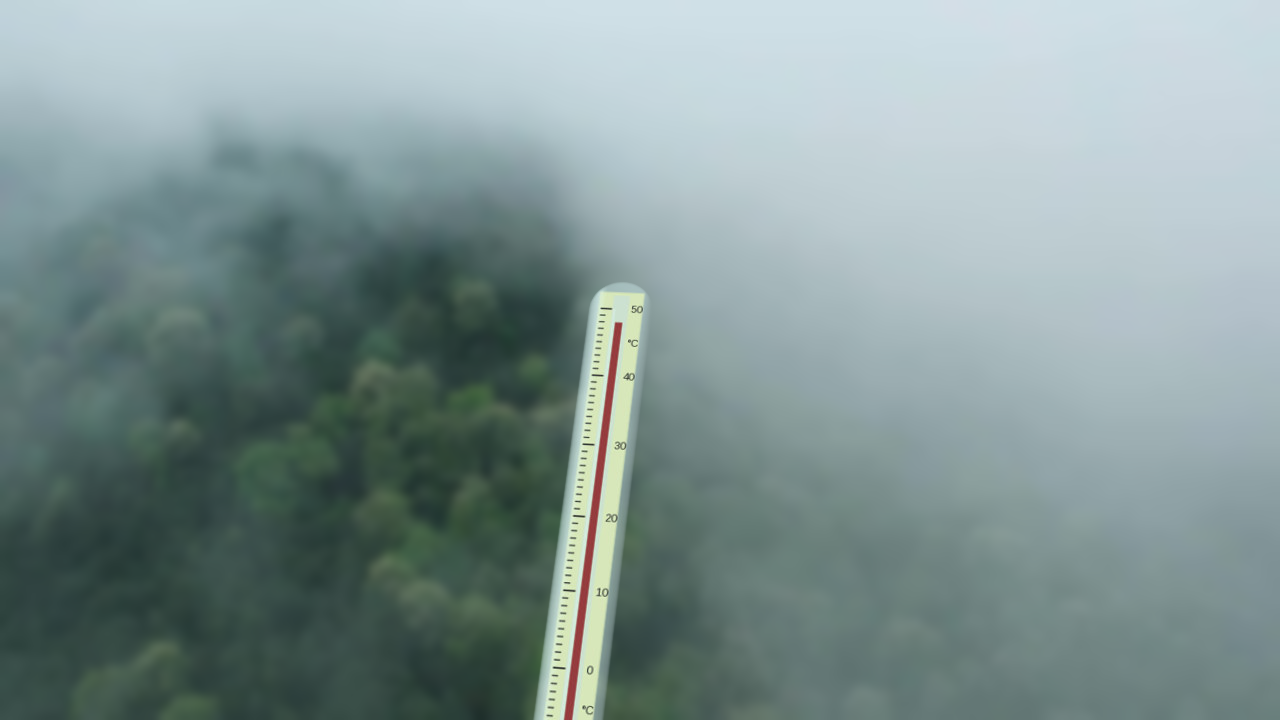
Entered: {"value": 48, "unit": "°C"}
